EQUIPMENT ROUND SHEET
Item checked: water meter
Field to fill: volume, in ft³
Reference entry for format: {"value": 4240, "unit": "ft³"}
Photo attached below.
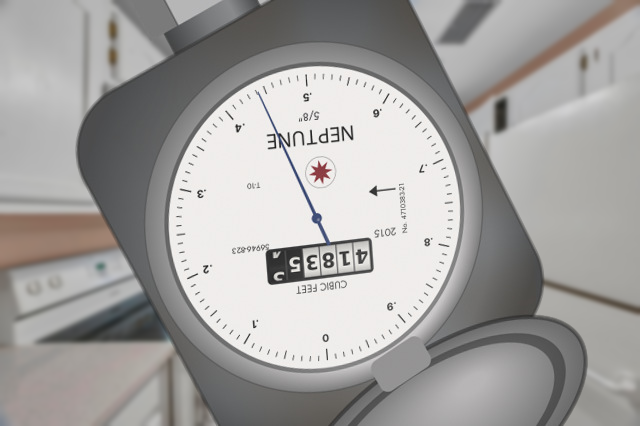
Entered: {"value": 418353.44, "unit": "ft³"}
